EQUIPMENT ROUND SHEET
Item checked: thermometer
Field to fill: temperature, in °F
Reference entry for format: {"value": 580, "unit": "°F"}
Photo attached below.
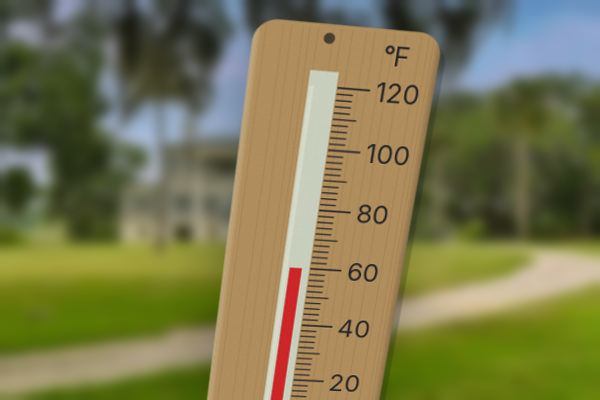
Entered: {"value": 60, "unit": "°F"}
